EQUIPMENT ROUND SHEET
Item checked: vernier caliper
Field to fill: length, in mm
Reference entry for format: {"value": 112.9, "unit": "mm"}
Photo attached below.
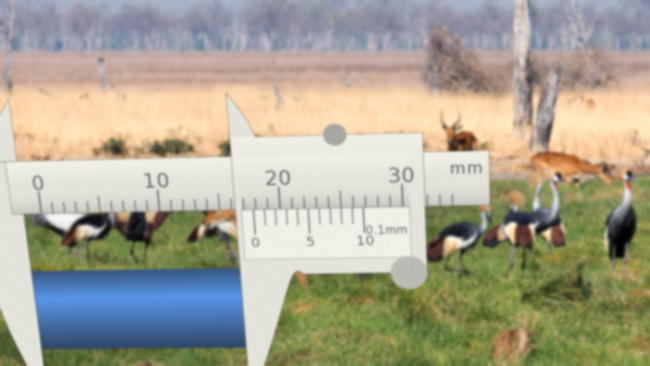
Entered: {"value": 17.8, "unit": "mm"}
